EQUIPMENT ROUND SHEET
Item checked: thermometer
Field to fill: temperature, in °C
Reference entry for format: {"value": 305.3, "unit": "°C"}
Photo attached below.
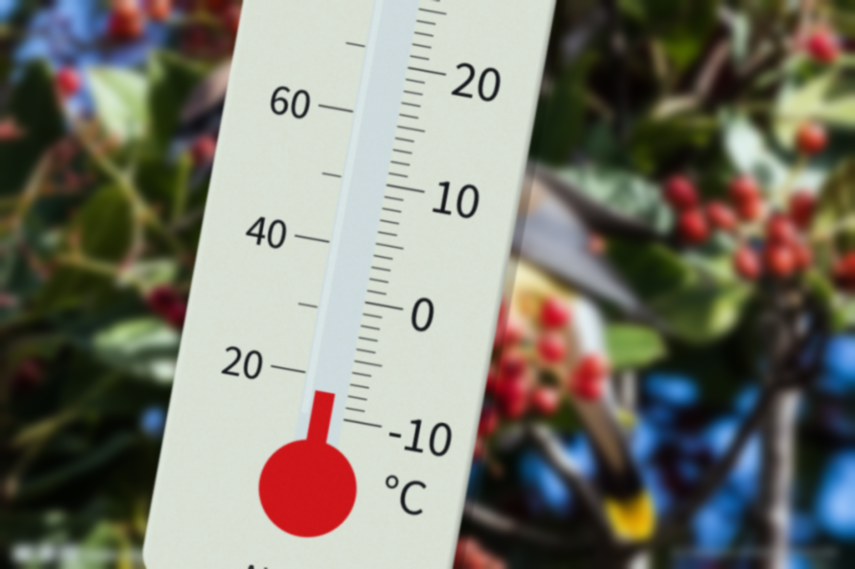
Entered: {"value": -8, "unit": "°C"}
